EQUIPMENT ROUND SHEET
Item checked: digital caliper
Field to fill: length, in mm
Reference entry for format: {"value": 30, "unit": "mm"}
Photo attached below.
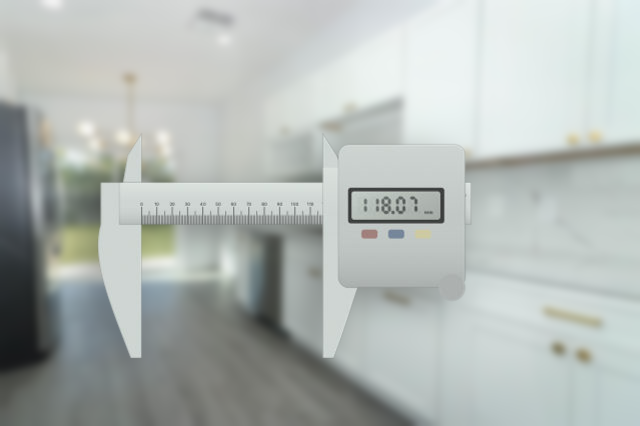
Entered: {"value": 118.07, "unit": "mm"}
